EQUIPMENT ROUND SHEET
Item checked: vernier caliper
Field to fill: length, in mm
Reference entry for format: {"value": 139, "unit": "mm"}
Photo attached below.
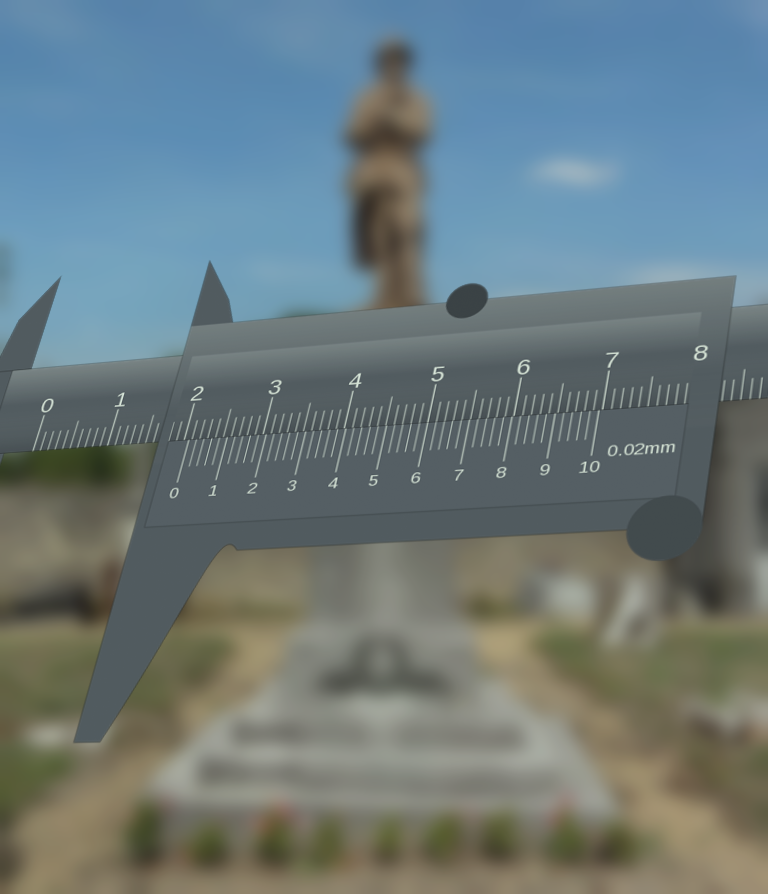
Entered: {"value": 20.6, "unit": "mm"}
